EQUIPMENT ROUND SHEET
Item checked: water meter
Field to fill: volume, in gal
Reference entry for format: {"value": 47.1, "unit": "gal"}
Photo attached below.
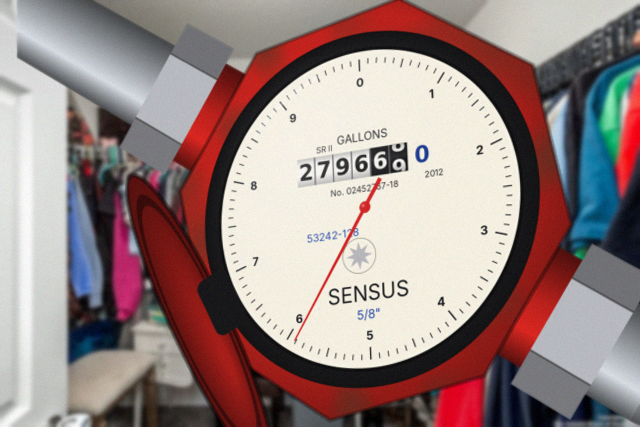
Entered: {"value": 2796685.9, "unit": "gal"}
